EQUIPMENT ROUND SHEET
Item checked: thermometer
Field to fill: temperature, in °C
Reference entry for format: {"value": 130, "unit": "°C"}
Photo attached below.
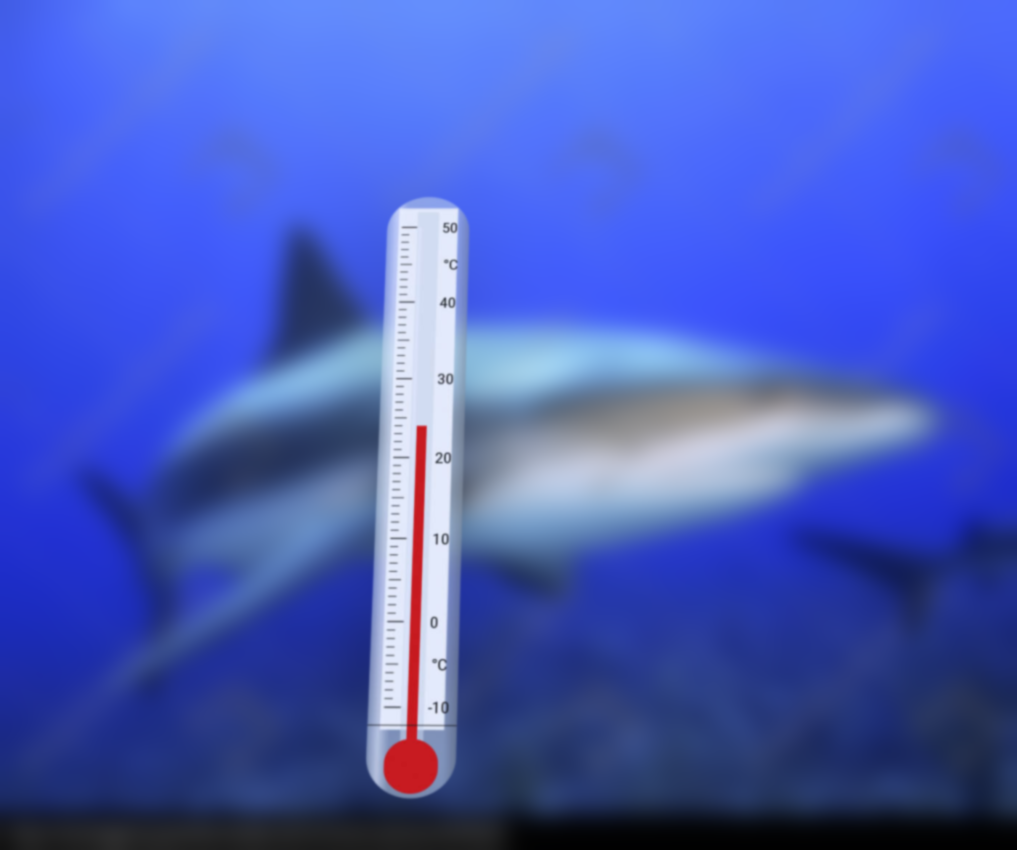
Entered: {"value": 24, "unit": "°C"}
